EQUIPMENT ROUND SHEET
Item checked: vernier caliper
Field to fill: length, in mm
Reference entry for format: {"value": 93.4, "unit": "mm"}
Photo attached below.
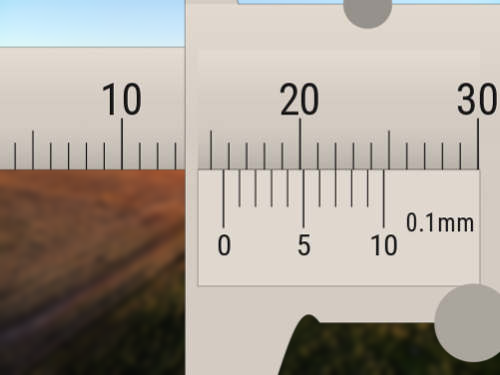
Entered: {"value": 15.7, "unit": "mm"}
